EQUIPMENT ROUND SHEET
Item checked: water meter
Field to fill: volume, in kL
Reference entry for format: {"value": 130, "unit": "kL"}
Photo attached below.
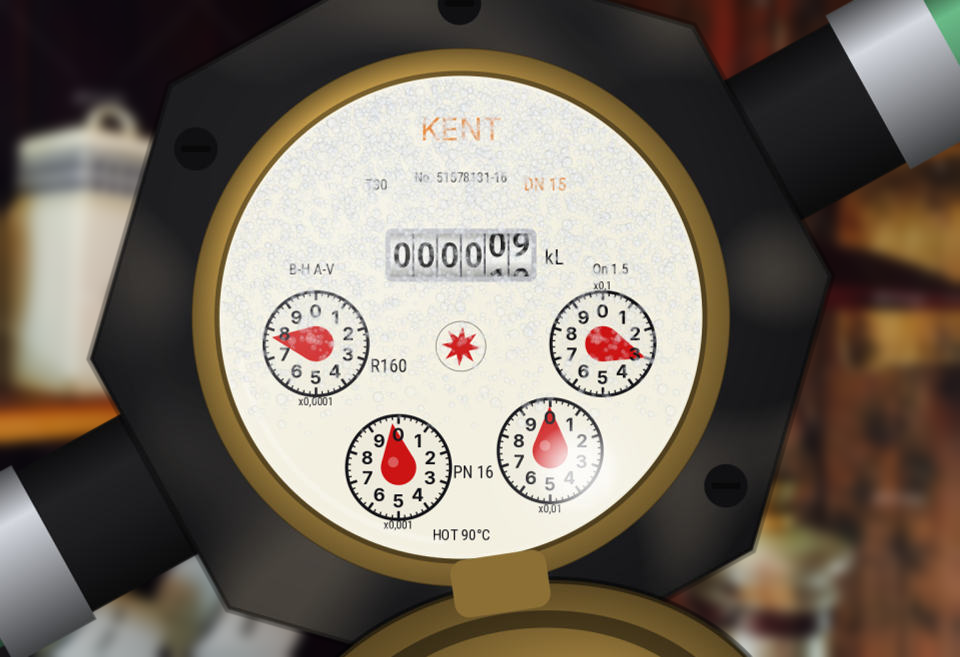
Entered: {"value": 9.2997, "unit": "kL"}
